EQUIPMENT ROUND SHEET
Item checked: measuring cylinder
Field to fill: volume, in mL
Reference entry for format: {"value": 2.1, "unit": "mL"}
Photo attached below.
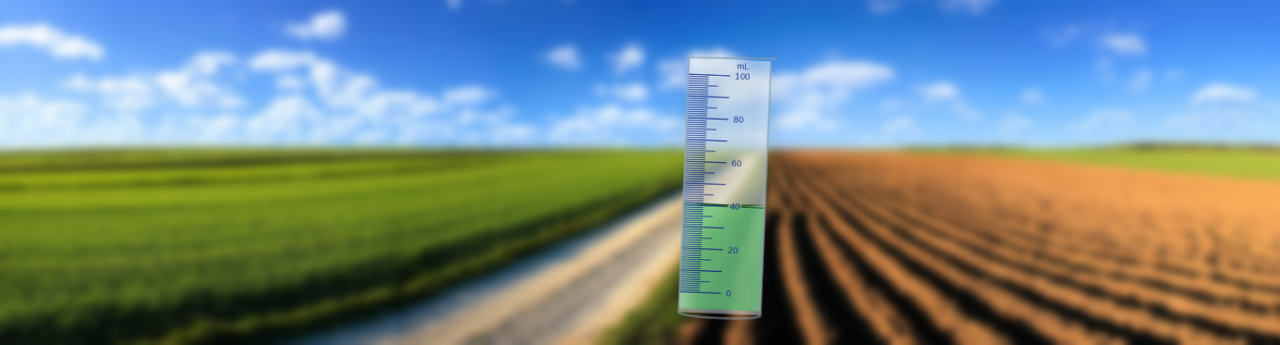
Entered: {"value": 40, "unit": "mL"}
